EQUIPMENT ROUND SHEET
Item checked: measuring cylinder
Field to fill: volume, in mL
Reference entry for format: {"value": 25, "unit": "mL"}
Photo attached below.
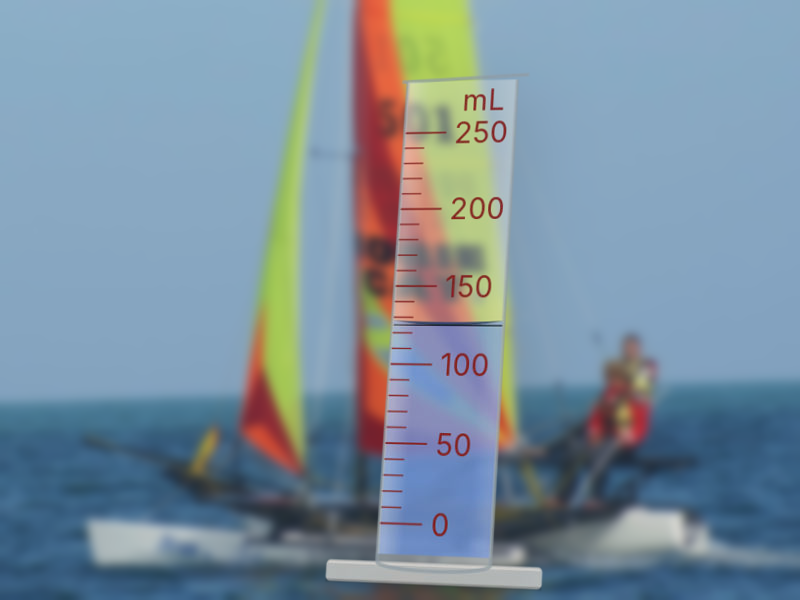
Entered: {"value": 125, "unit": "mL"}
